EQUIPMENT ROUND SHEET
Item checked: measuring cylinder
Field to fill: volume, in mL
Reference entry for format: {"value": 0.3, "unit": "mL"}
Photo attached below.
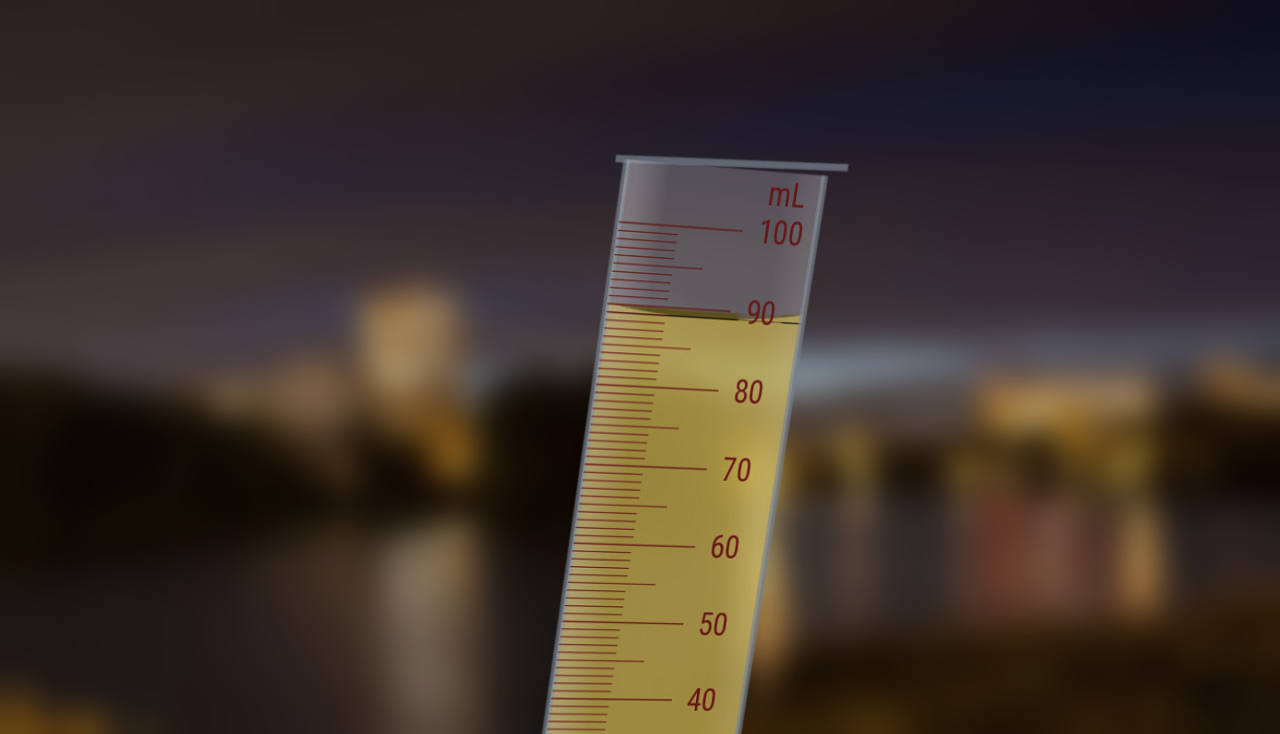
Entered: {"value": 89, "unit": "mL"}
